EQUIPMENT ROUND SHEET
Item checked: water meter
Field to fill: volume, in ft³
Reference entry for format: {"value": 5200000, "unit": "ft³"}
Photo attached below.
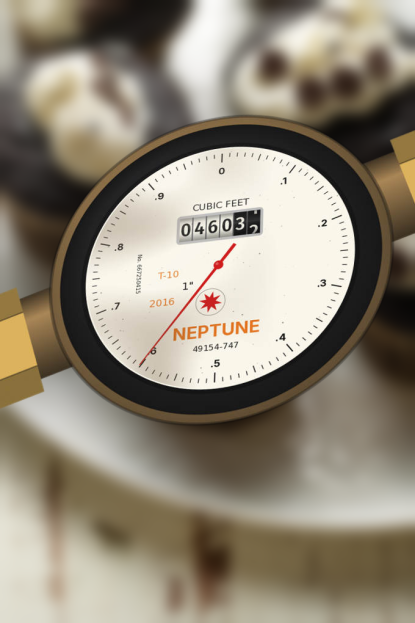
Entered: {"value": 46031.60, "unit": "ft³"}
